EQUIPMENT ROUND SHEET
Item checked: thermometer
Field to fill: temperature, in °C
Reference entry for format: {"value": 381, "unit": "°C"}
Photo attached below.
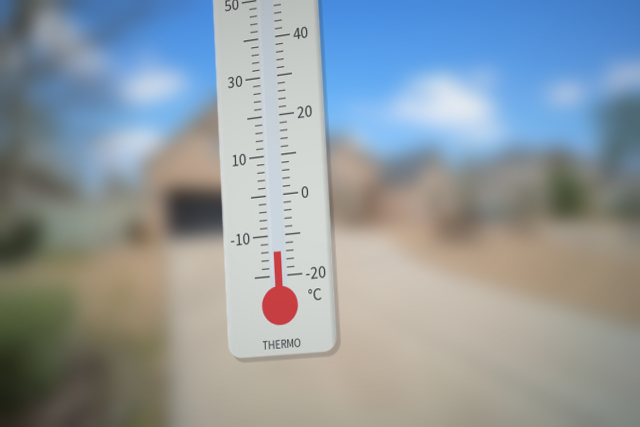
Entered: {"value": -14, "unit": "°C"}
